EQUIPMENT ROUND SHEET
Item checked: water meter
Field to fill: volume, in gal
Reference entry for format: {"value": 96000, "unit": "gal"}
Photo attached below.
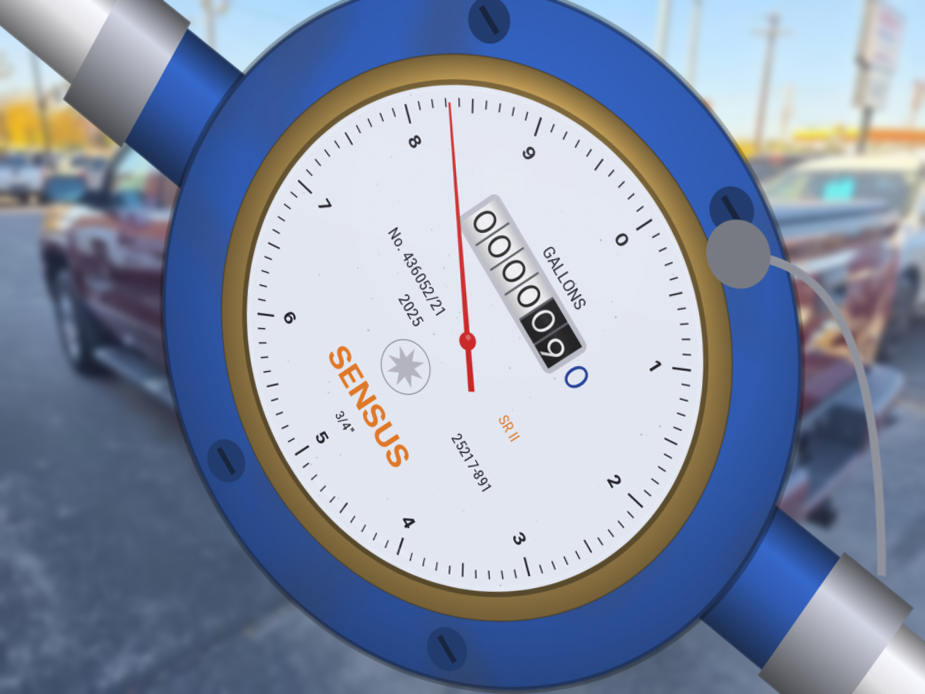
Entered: {"value": 88.3, "unit": "gal"}
